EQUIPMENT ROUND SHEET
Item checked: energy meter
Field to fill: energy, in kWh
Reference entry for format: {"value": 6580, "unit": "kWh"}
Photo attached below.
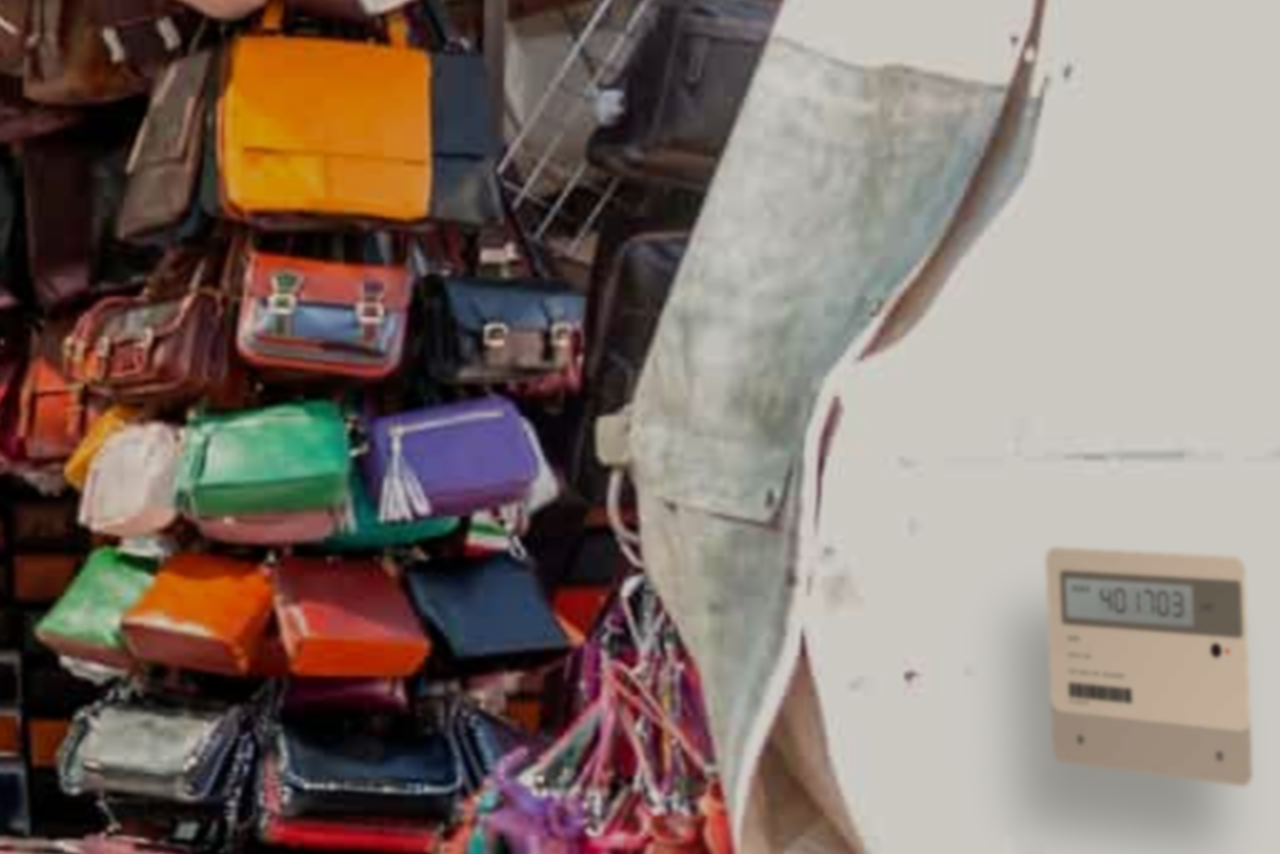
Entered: {"value": 401703, "unit": "kWh"}
